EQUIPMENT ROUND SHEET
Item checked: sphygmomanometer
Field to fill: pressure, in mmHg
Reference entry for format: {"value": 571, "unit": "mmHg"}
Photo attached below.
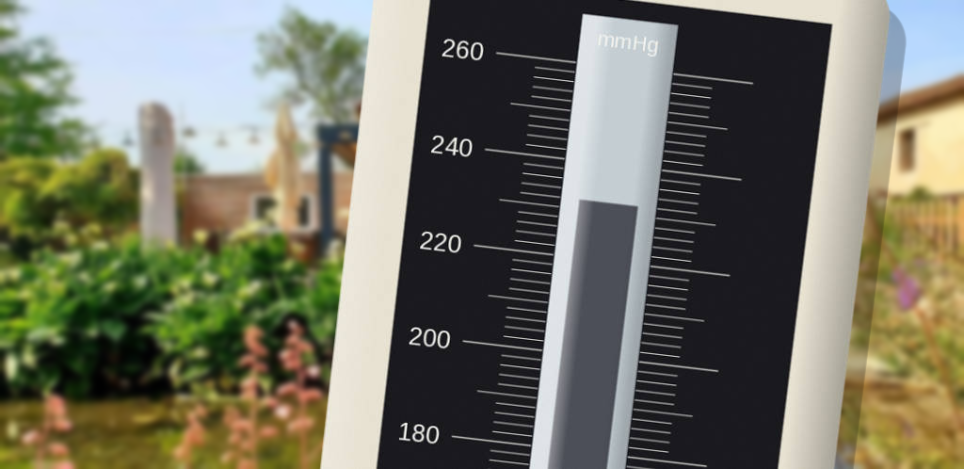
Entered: {"value": 232, "unit": "mmHg"}
